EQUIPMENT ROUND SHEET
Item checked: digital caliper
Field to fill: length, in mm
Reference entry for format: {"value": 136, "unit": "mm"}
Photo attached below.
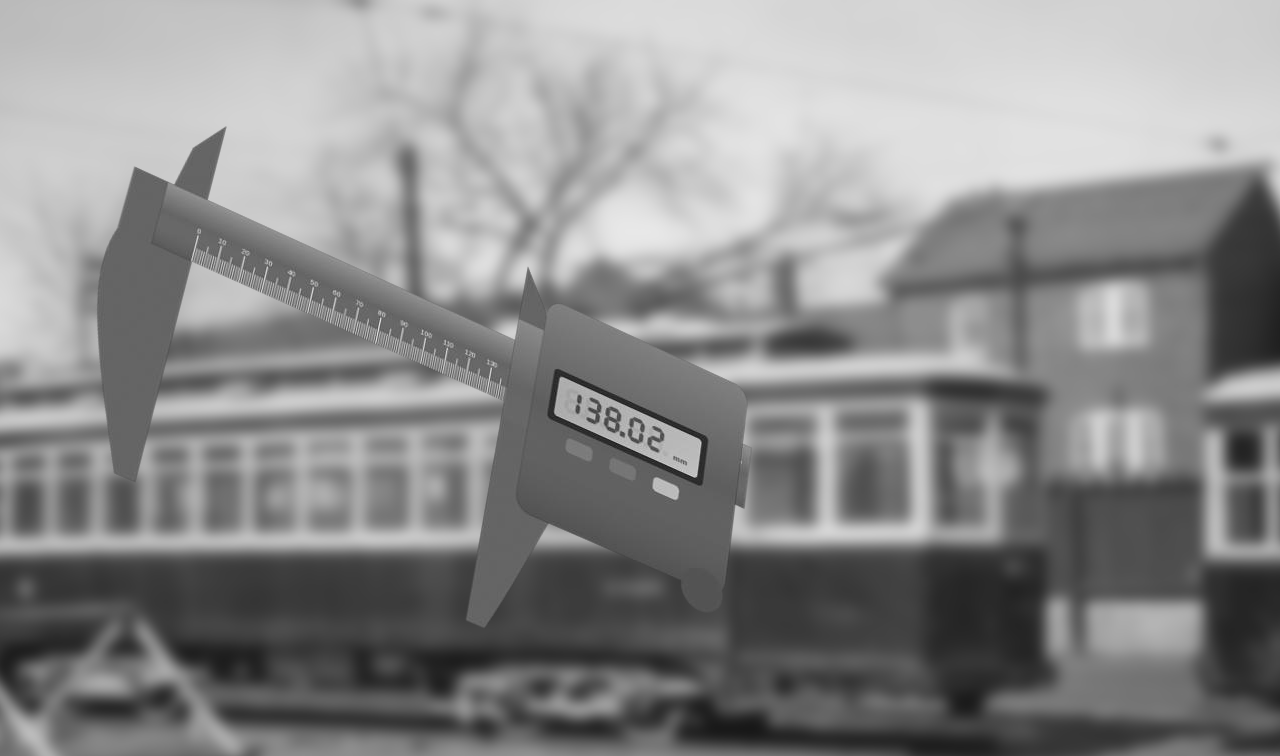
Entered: {"value": 138.02, "unit": "mm"}
